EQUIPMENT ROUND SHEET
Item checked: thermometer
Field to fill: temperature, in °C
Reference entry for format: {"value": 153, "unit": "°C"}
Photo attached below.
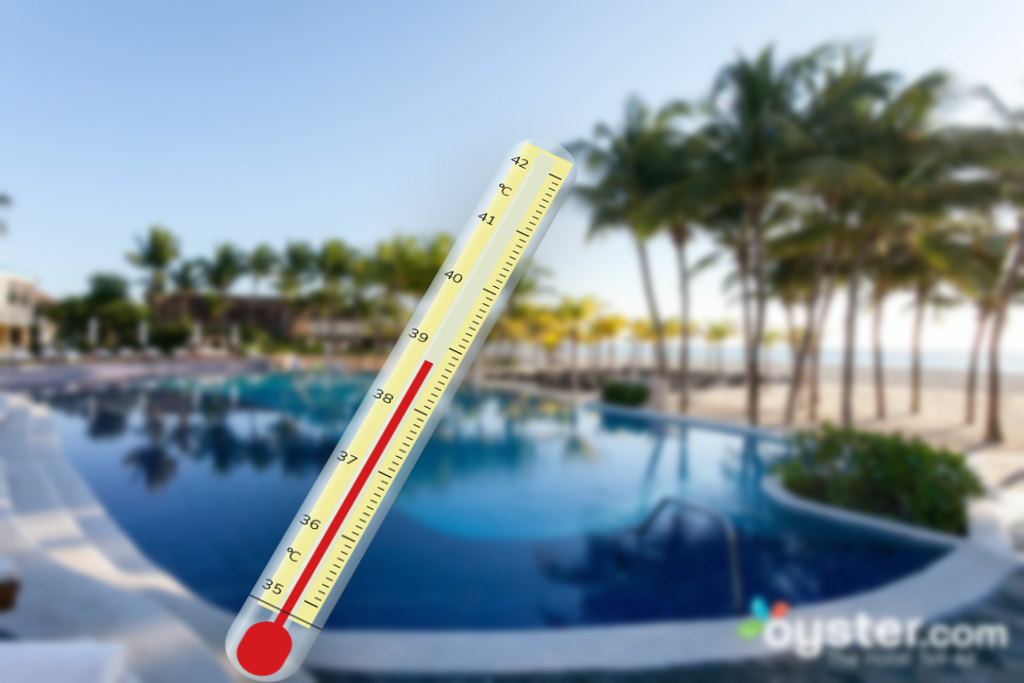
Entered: {"value": 38.7, "unit": "°C"}
